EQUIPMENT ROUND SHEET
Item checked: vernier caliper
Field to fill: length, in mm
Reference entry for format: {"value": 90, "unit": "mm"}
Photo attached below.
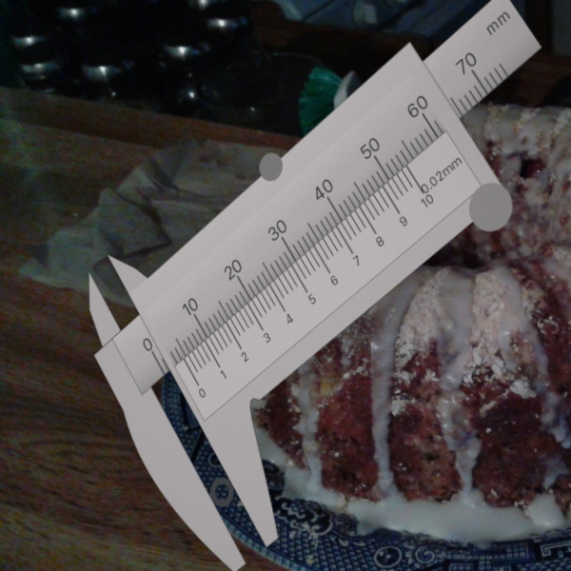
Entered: {"value": 4.5, "unit": "mm"}
